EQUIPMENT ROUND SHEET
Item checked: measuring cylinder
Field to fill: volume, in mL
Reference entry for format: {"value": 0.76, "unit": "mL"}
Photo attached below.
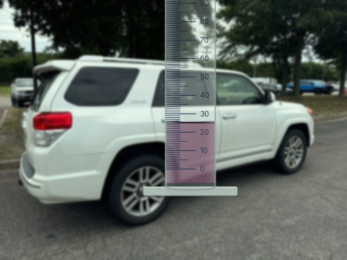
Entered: {"value": 25, "unit": "mL"}
